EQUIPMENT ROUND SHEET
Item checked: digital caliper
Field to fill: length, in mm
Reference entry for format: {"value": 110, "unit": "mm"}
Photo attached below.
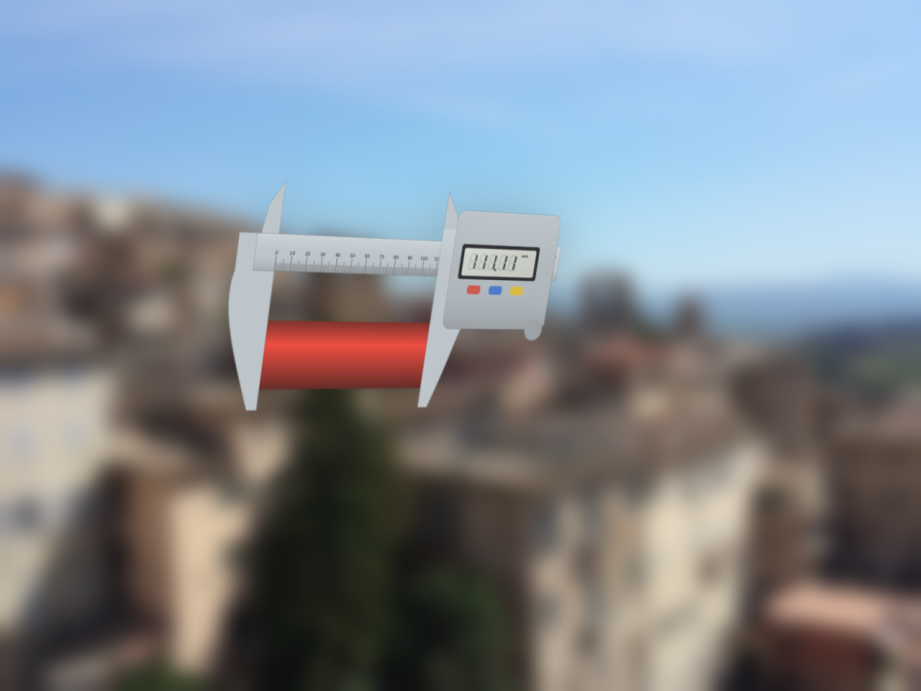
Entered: {"value": 111.11, "unit": "mm"}
